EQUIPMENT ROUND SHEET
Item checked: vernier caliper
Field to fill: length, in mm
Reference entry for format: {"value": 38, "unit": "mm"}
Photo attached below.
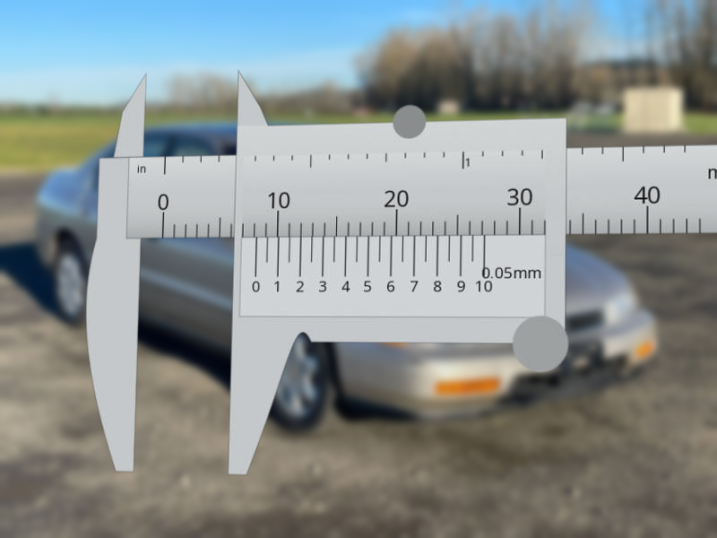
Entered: {"value": 8.2, "unit": "mm"}
